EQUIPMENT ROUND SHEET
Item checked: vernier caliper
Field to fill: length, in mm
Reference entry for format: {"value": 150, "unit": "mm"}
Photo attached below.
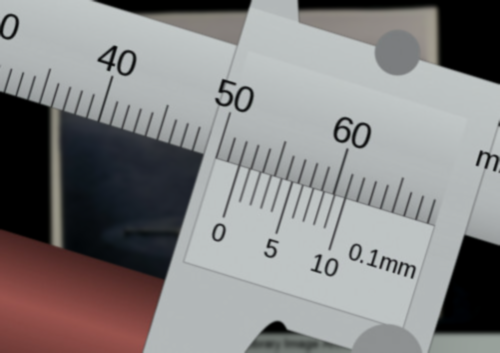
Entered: {"value": 52.0, "unit": "mm"}
